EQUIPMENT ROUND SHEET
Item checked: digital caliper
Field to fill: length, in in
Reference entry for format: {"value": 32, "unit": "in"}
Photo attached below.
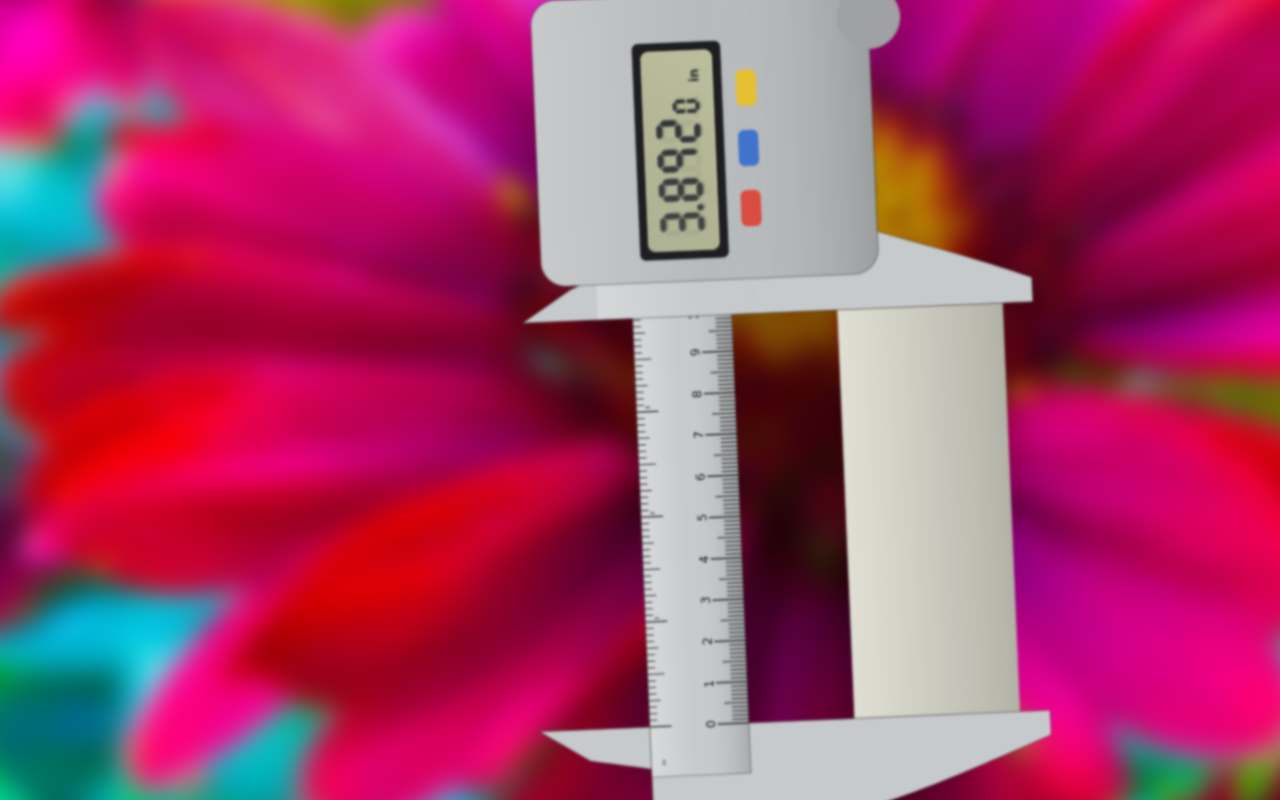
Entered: {"value": 3.8920, "unit": "in"}
